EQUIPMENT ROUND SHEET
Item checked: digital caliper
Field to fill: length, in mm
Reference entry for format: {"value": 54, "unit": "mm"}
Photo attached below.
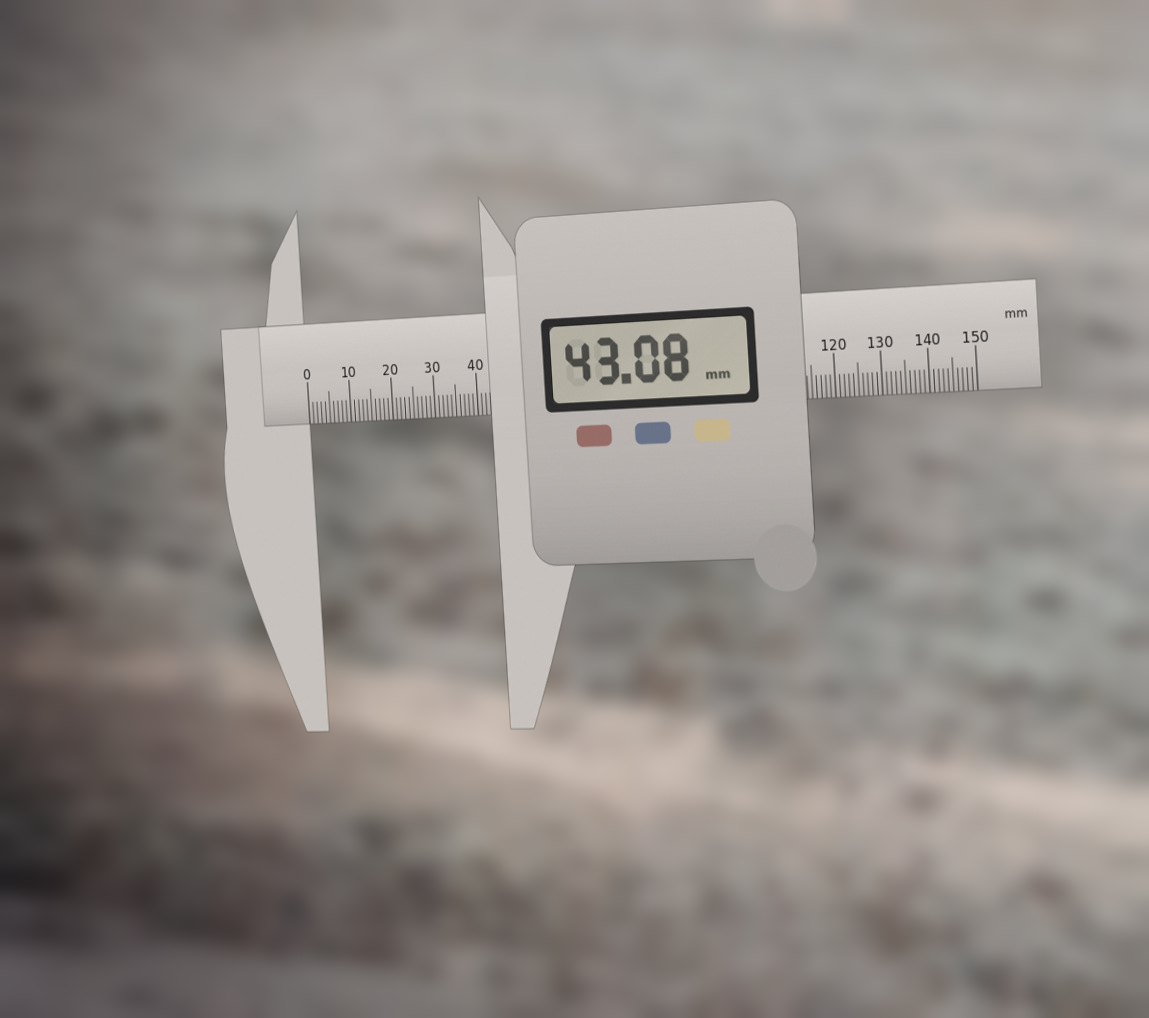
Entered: {"value": 43.08, "unit": "mm"}
